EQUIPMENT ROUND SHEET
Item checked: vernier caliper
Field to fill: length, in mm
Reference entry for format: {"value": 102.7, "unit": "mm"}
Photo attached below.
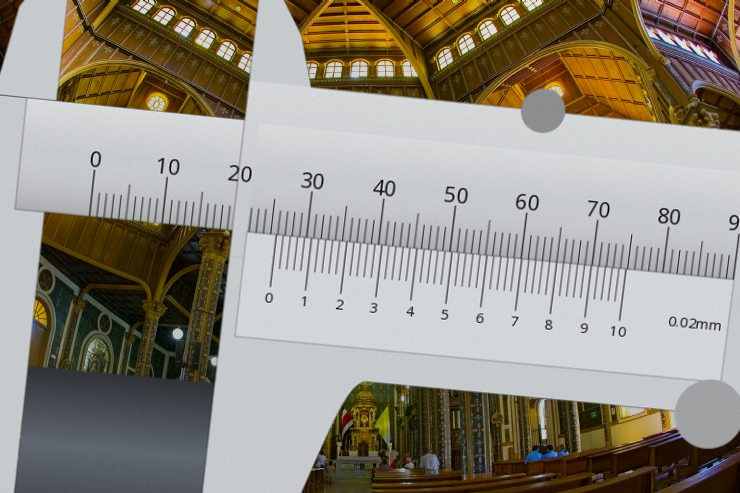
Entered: {"value": 25.8, "unit": "mm"}
